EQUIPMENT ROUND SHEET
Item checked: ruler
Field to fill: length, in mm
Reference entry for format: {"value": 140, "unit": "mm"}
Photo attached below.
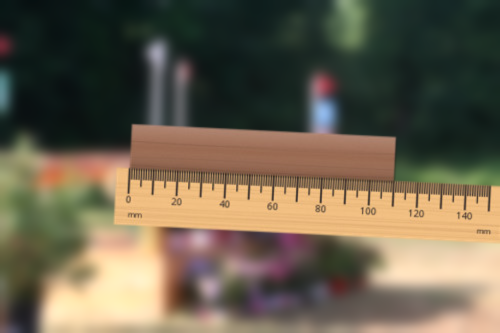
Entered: {"value": 110, "unit": "mm"}
